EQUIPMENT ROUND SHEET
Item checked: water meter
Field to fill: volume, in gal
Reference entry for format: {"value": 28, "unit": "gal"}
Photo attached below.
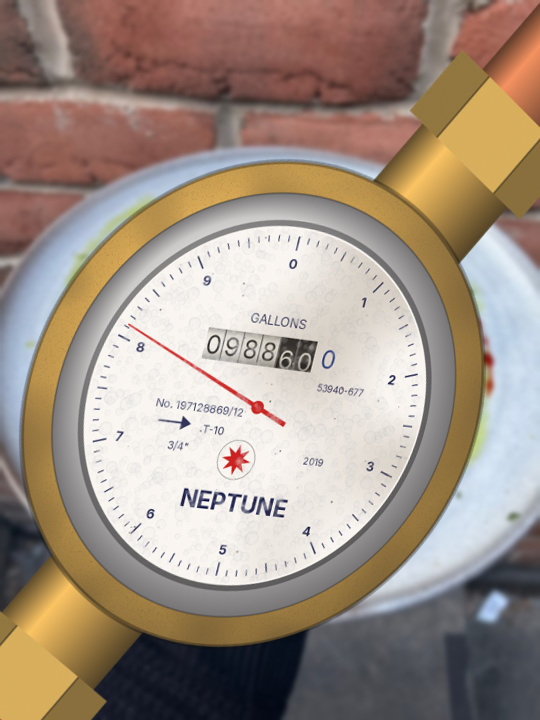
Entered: {"value": 988598.1, "unit": "gal"}
